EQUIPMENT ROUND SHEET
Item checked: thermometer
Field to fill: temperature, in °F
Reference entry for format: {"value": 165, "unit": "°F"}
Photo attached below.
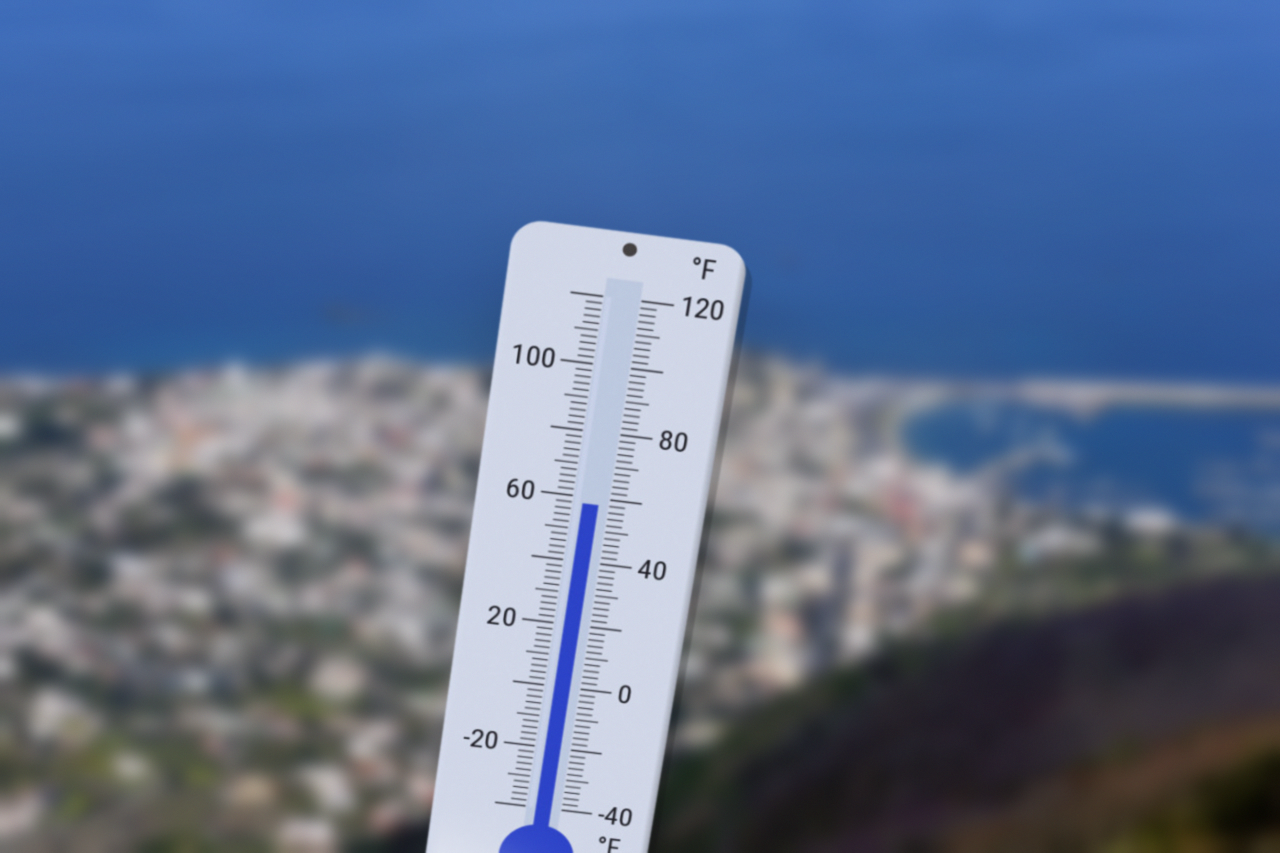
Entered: {"value": 58, "unit": "°F"}
